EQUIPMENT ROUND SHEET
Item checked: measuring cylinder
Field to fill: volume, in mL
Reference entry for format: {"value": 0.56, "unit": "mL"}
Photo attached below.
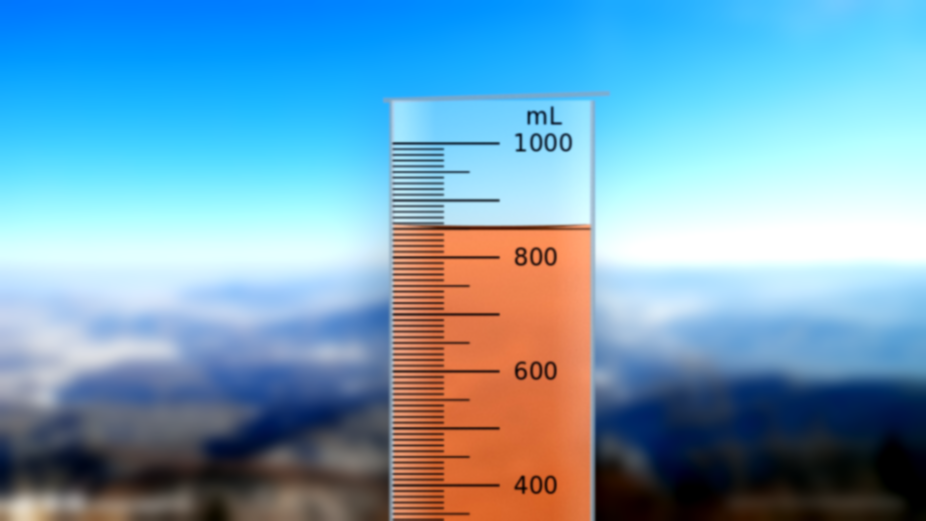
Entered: {"value": 850, "unit": "mL"}
